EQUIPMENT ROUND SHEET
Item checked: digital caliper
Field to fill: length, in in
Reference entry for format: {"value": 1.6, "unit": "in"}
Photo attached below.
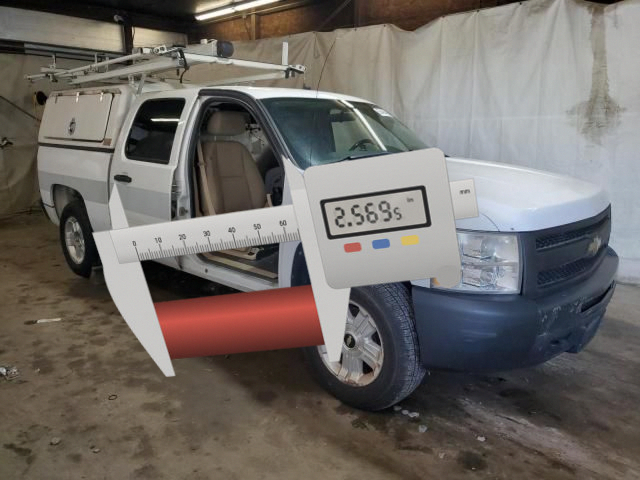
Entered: {"value": 2.5695, "unit": "in"}
